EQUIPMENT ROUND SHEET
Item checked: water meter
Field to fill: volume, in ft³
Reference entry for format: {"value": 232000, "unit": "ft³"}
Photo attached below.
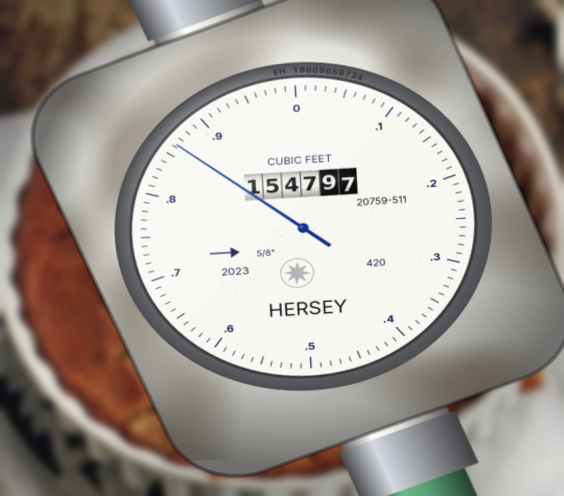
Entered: {"value": 154796.86, "unit": "ft³"}
